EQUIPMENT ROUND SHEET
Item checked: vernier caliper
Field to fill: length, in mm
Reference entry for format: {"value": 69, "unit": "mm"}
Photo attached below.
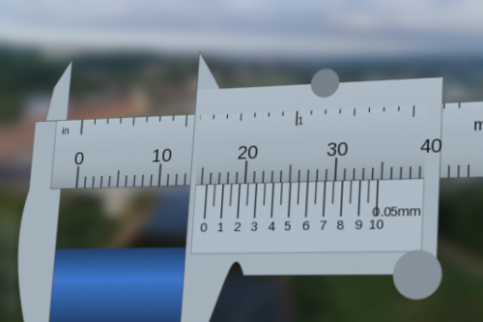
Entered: {"value": 15.6, "unit": "mm"}
